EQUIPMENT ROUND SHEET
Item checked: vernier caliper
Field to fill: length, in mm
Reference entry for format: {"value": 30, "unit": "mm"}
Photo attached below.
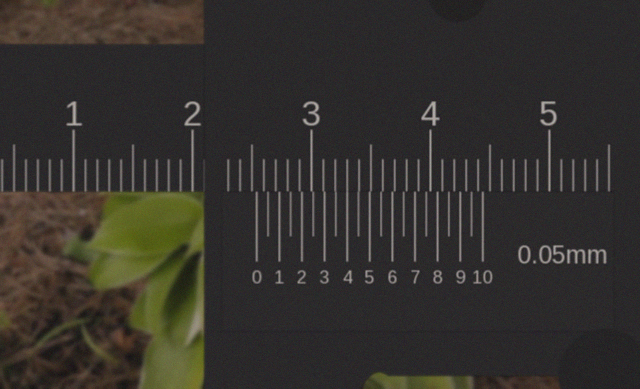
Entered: {"value": 25.4, "unit": "mm"}
